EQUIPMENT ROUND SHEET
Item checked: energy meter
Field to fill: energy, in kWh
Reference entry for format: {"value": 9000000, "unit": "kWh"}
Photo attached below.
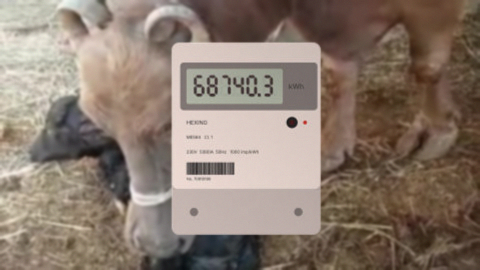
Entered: {"value": 68740.3, "unit": "kWh"}
